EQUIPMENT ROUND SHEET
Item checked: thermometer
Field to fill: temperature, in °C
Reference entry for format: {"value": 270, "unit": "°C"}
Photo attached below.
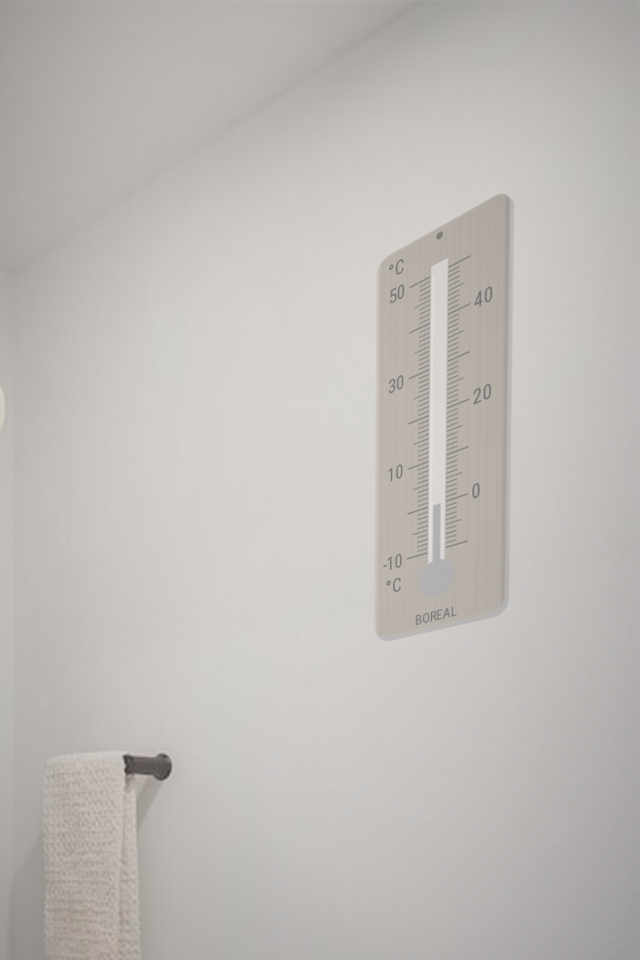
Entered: {"value": 0, "unit": "°C"}
